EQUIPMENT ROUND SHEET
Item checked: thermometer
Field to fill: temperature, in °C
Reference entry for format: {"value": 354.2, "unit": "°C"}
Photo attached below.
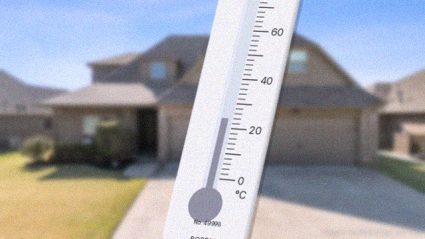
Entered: {"value": 24, "unit": "°C"}
